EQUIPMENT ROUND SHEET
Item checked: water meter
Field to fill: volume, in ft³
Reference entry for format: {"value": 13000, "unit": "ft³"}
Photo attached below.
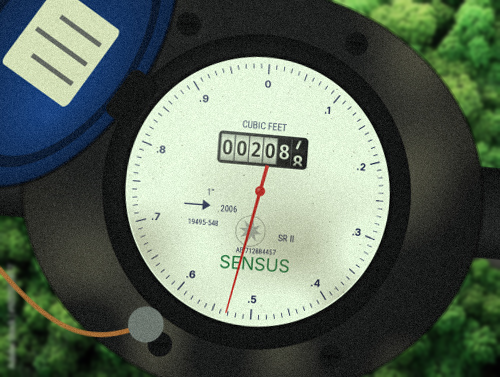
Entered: {"value": 2087.53, "unit": "ft³"}
